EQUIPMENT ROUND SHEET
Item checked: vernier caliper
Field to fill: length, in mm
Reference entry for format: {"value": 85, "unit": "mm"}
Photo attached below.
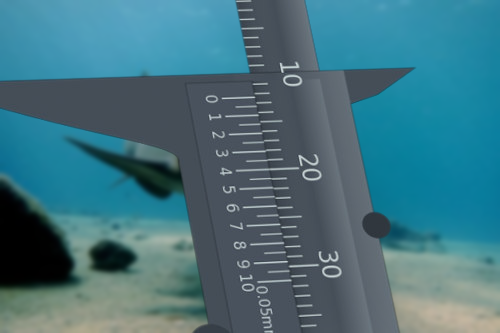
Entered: {"value": 12.4, "unit": "mm"}
